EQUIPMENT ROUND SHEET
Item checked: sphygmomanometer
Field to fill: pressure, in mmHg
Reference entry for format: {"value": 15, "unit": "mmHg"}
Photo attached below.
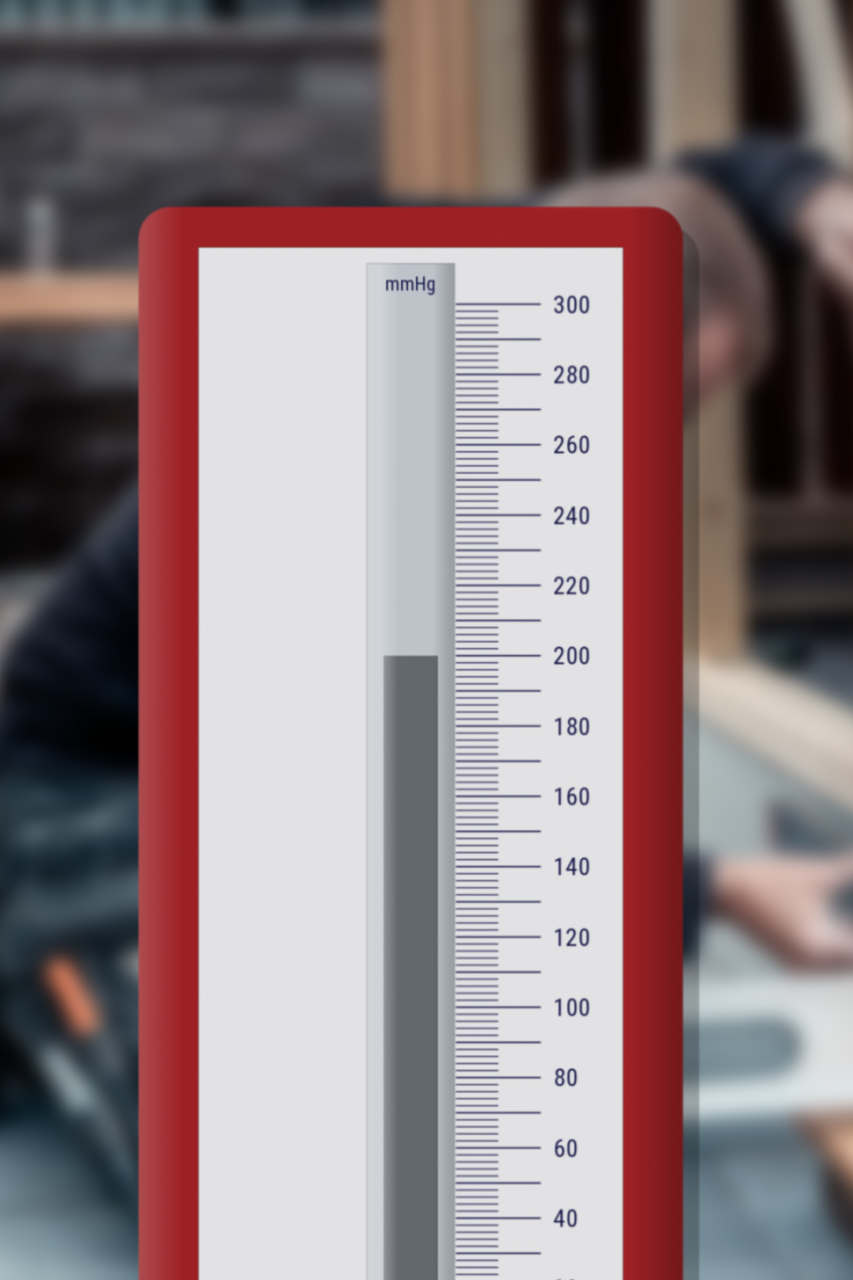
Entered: {"value": 200, "unit": "mmHg"}
